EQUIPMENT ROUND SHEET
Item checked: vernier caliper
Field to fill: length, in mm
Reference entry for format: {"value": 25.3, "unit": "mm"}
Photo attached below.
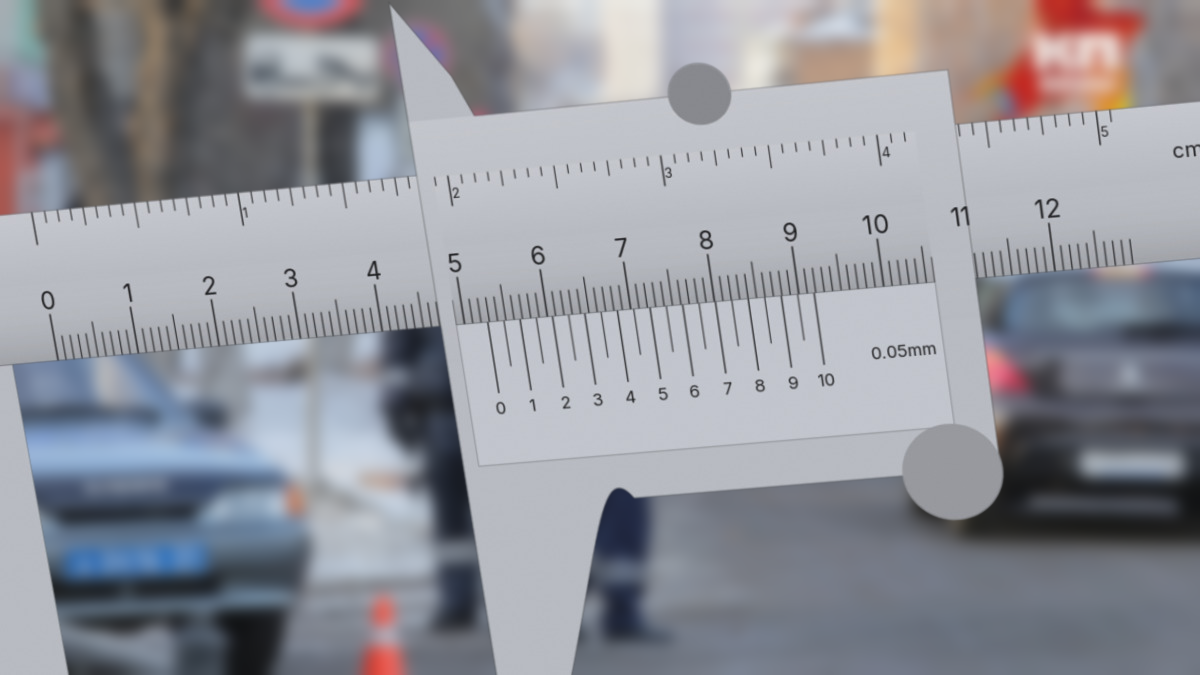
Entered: {"value": 52.8, "unit": "mm"}
